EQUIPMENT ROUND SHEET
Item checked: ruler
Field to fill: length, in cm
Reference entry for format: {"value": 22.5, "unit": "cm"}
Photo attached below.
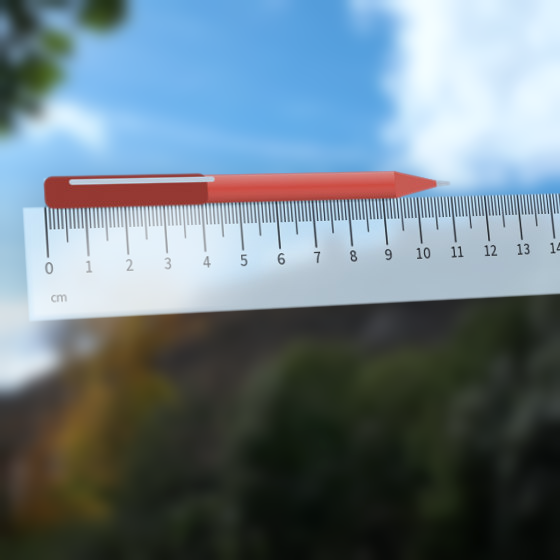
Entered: {"value": 11, "unit": "cm"}
